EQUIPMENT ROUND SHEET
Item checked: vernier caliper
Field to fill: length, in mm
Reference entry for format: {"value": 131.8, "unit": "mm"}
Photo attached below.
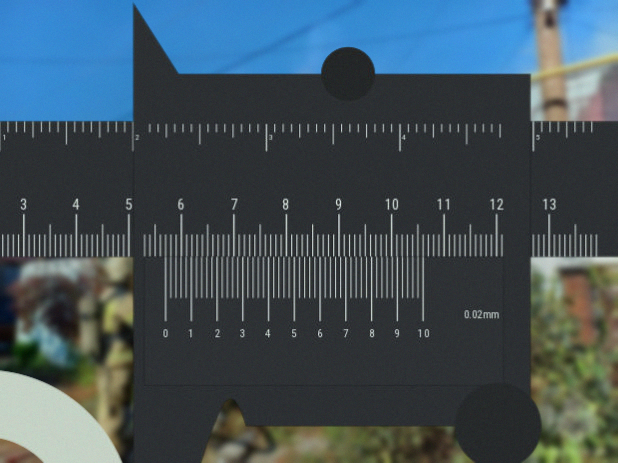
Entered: {"value": 57.0, "unit": "mm"}
